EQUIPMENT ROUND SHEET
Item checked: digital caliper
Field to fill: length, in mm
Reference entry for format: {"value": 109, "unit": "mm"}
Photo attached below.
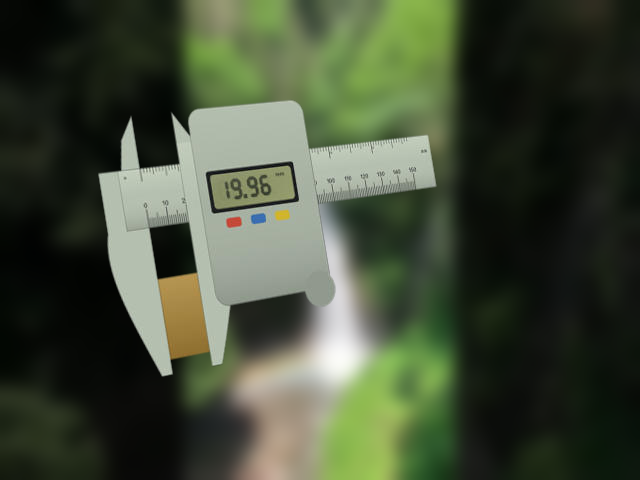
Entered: {"value": 19.96, "unit": "mm"}
